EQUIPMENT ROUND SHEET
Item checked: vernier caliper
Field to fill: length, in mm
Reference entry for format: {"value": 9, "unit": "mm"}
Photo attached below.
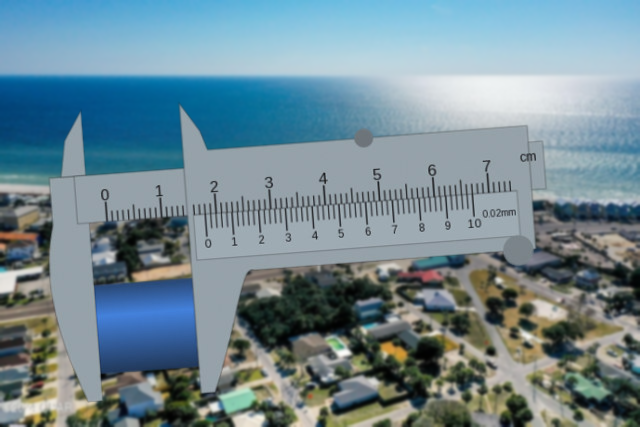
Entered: {"value": 18.0, "unit": "mm"}
